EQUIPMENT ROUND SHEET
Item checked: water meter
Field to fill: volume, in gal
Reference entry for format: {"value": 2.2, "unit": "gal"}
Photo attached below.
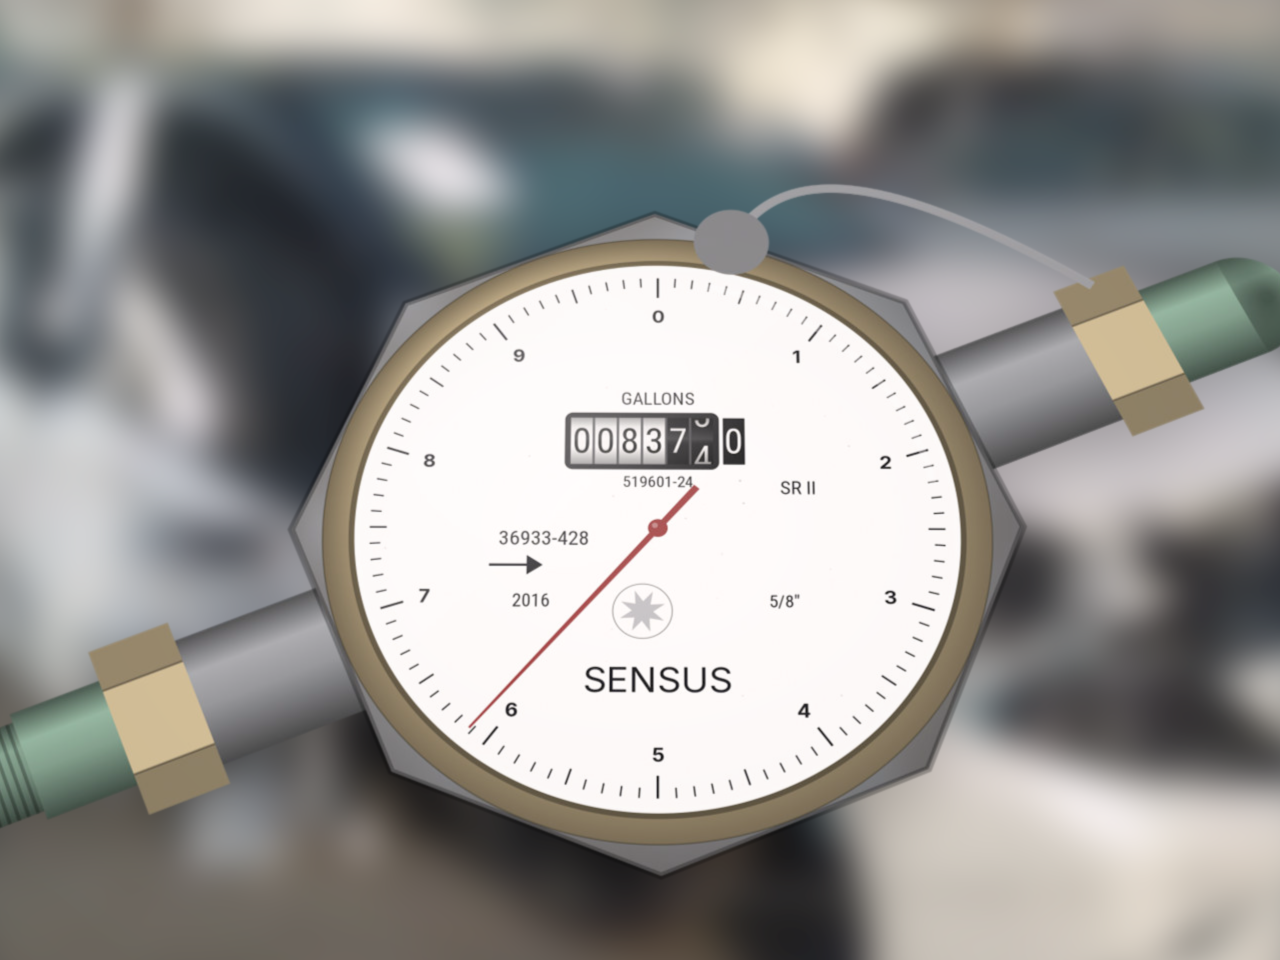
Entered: {"value": 83736.1, "unit": "gal"}
